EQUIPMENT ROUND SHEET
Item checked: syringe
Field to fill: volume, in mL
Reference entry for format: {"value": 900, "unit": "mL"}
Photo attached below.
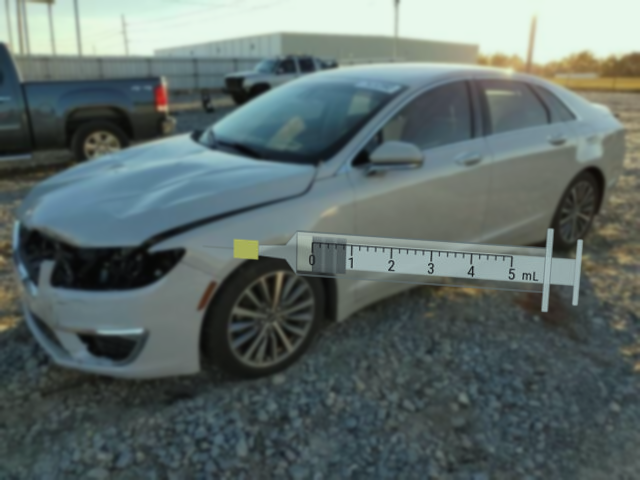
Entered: {"value": 0, "unit": "mL"}
